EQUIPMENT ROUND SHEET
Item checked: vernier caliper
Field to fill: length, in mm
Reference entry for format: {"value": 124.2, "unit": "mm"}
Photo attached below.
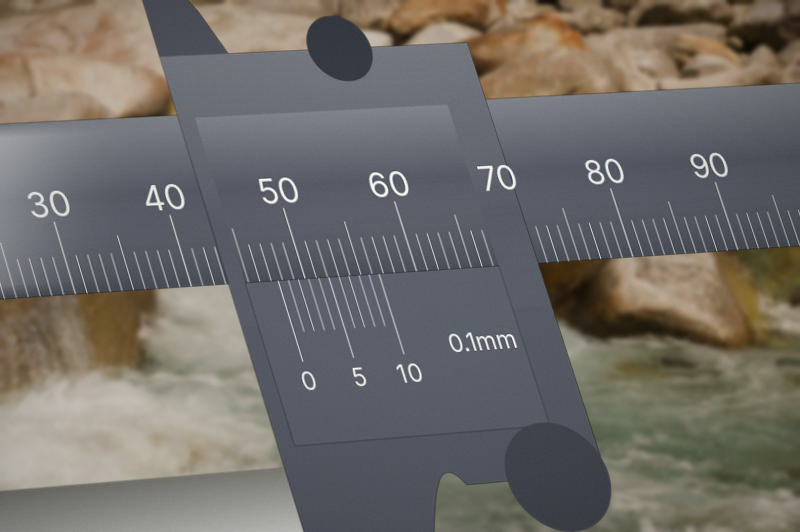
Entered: {"value": 47.6, "unit": "mm"}
